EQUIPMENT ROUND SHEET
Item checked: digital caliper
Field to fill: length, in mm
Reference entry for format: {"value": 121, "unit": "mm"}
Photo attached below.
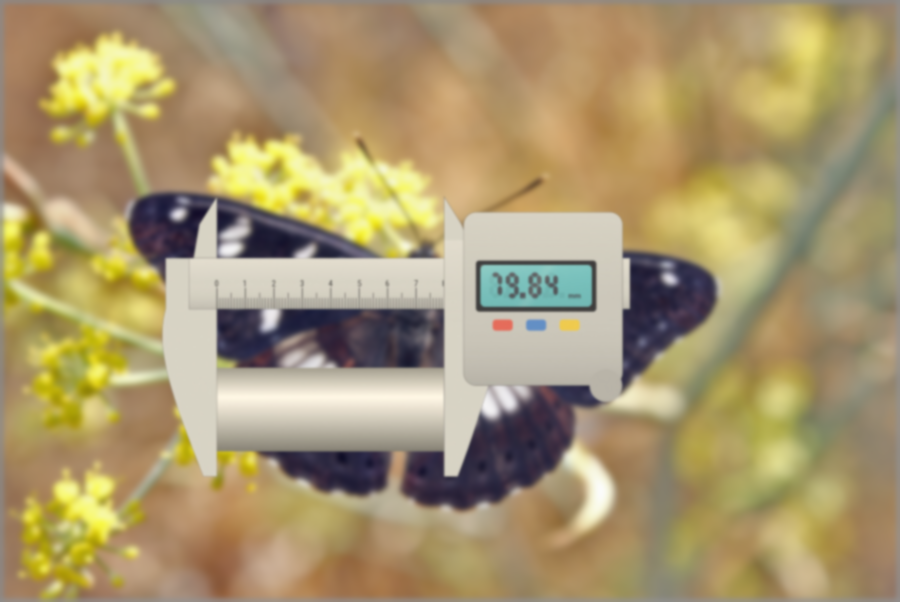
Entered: {"value": 79.84, "unit": "mm"}
